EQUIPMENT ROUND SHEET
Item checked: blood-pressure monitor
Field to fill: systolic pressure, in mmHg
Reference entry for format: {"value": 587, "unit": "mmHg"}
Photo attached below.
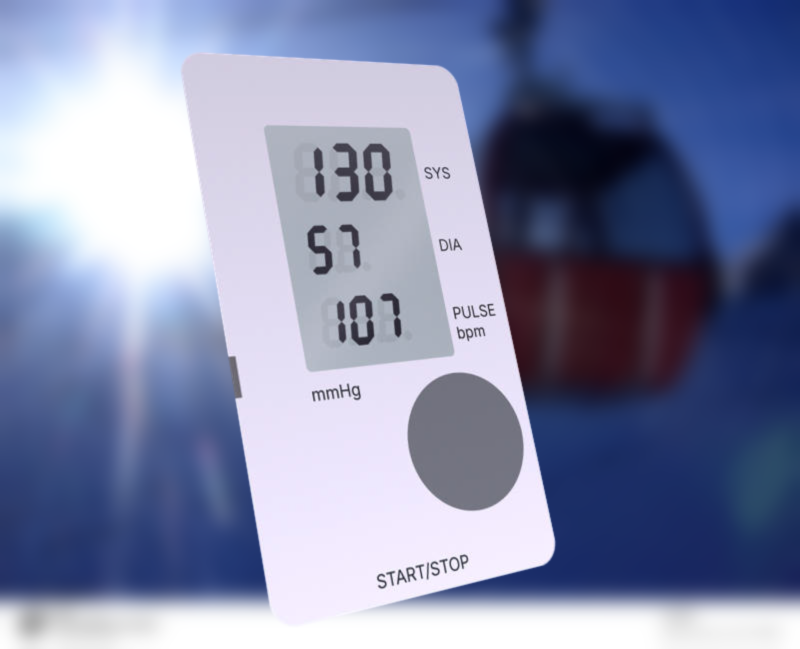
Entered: {"value": 130, "unit": "mmHg"}
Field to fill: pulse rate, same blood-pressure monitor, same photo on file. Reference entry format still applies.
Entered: {"value": 107, "unit": "bpm"}
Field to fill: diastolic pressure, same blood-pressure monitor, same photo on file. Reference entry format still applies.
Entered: {"value": 57, "unit": "mmHg"}
